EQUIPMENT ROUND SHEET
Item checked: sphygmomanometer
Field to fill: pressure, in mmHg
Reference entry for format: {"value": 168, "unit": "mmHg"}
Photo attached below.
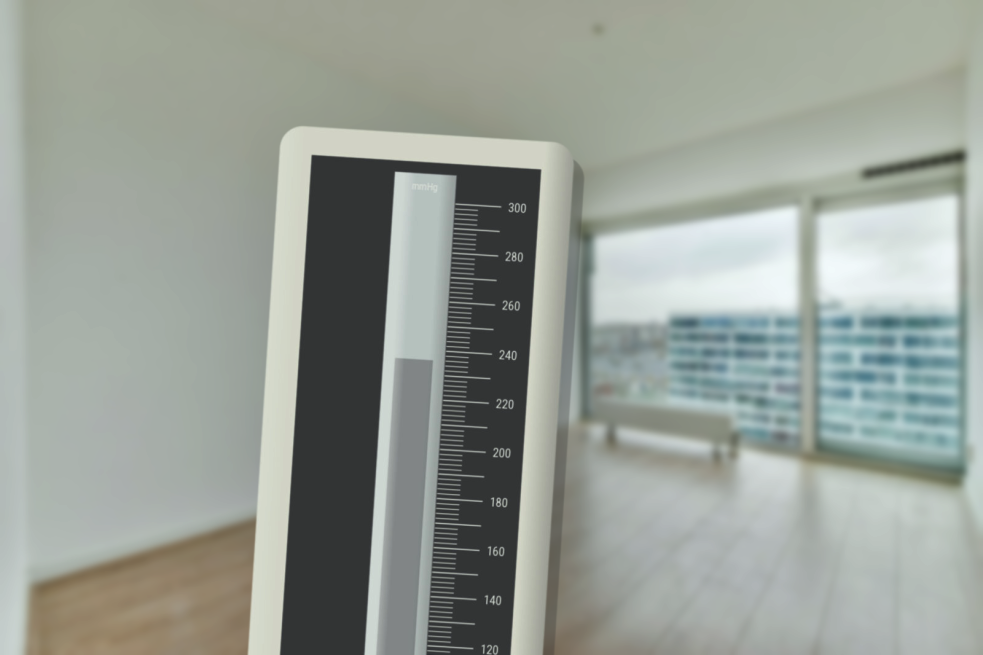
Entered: {"value": 236, "unit": "mmHg"}
